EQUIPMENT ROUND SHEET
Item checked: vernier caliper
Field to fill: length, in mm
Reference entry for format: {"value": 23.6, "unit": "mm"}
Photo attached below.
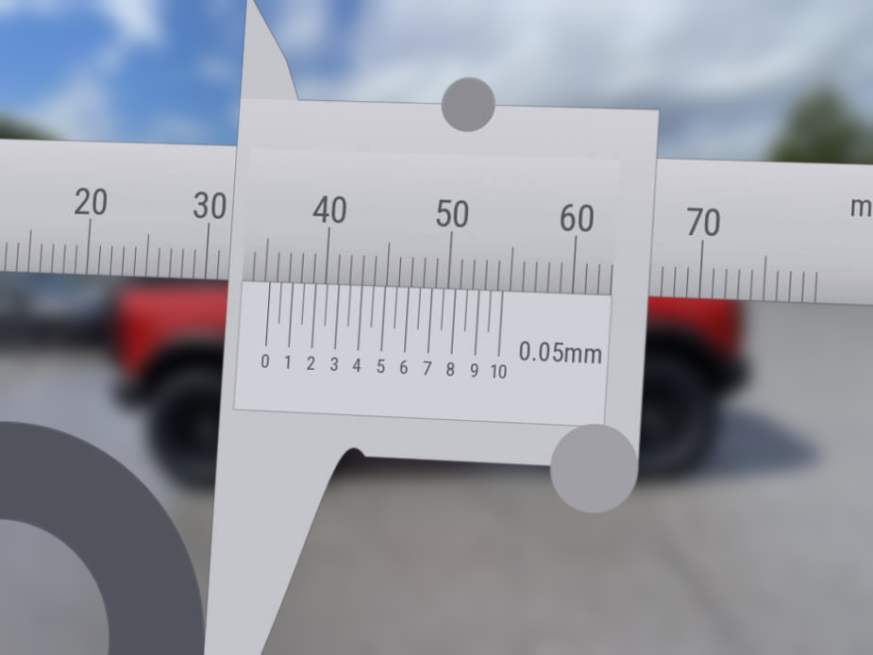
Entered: {"value": 35.4, "unit": "mm"}
